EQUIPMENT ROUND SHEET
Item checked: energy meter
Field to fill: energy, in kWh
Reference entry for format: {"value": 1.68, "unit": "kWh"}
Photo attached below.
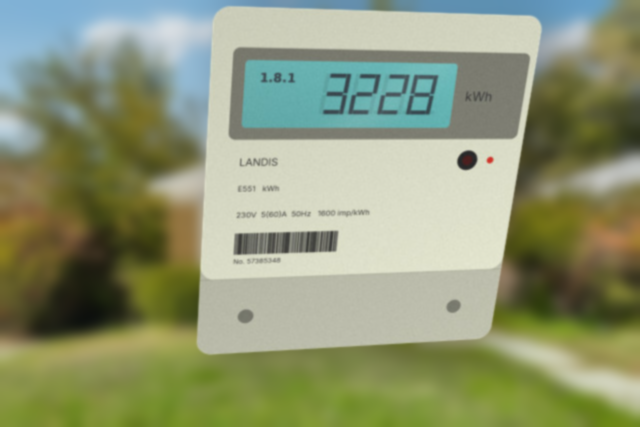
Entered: {"value": 3228, "unit": "kWh"}
